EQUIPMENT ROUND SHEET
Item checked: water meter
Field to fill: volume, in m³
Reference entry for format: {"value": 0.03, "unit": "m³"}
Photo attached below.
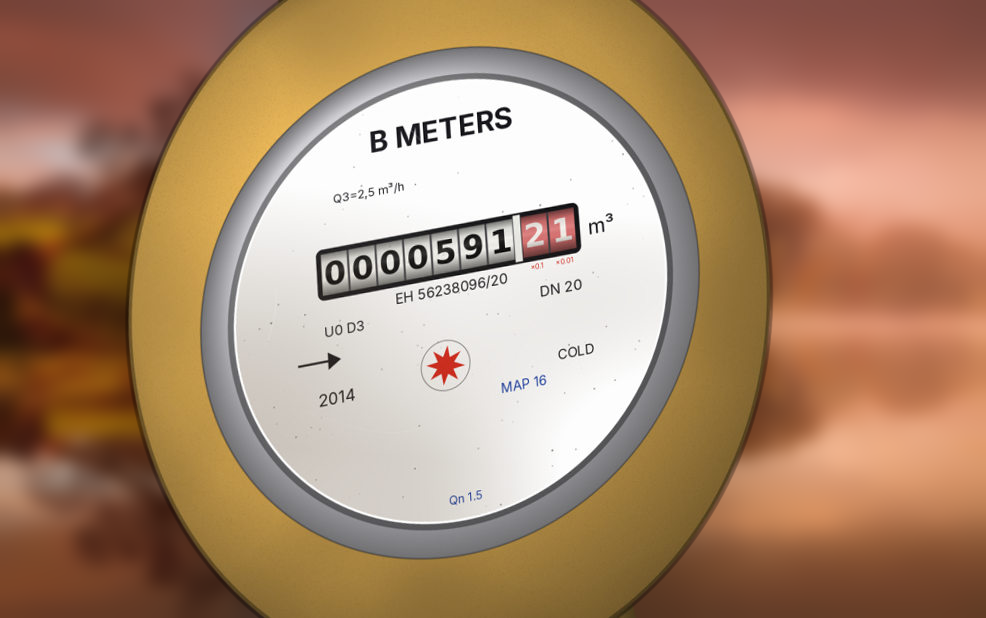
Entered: {"value": 591.21, "unit": "m³"}
